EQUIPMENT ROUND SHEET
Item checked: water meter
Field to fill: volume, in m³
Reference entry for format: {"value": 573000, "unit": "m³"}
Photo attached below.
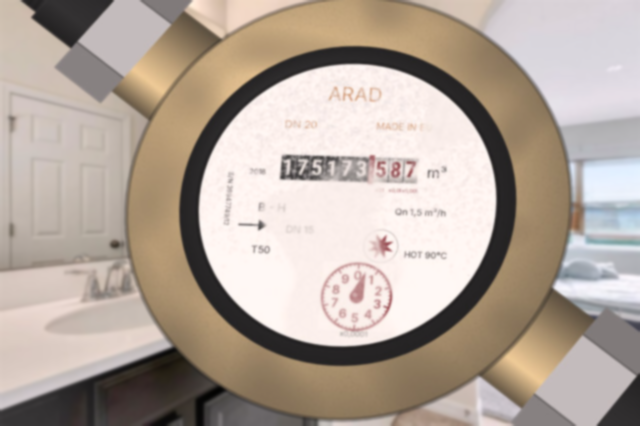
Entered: {"value": 175173.5870, "unit": "m³"}
